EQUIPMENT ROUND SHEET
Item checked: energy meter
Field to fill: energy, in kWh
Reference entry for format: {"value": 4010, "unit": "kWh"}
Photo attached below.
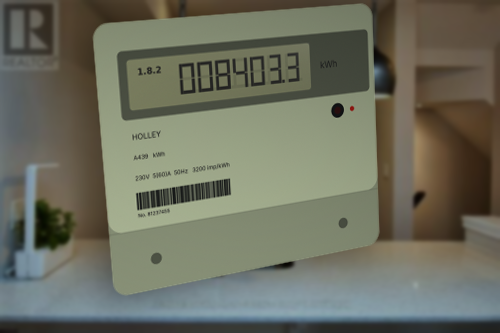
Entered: {"value": 8403.3, "unit": "kWh"}
